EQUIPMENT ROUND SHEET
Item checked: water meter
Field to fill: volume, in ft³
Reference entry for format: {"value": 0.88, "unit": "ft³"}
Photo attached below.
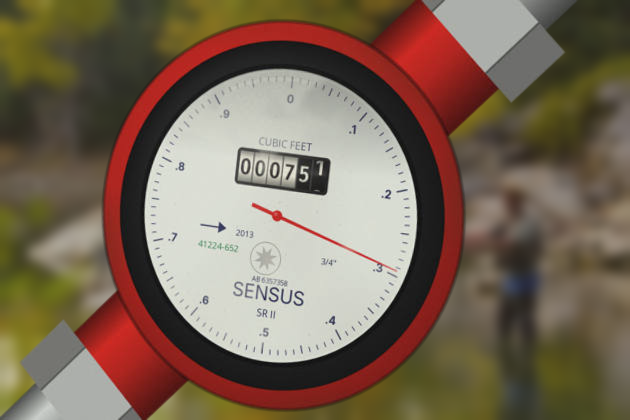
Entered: {"value": 751.29, "unit": "ft³"}
